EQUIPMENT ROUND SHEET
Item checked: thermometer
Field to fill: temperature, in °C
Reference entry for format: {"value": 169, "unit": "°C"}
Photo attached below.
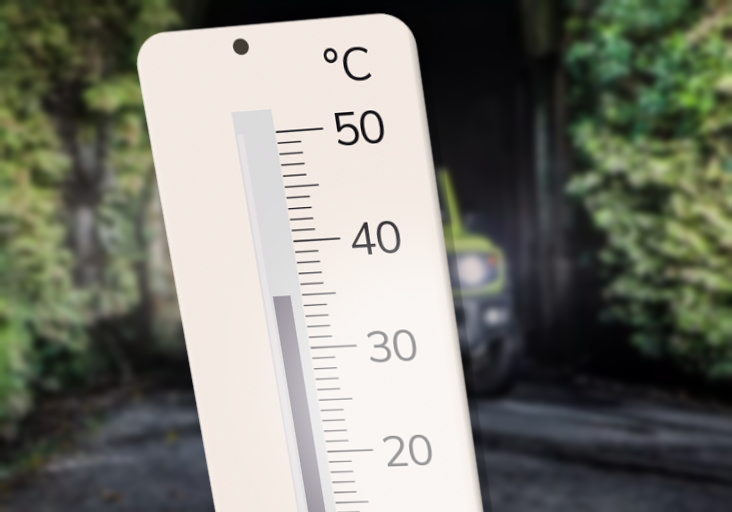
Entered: {"value": 35, "unit": "°C"}
